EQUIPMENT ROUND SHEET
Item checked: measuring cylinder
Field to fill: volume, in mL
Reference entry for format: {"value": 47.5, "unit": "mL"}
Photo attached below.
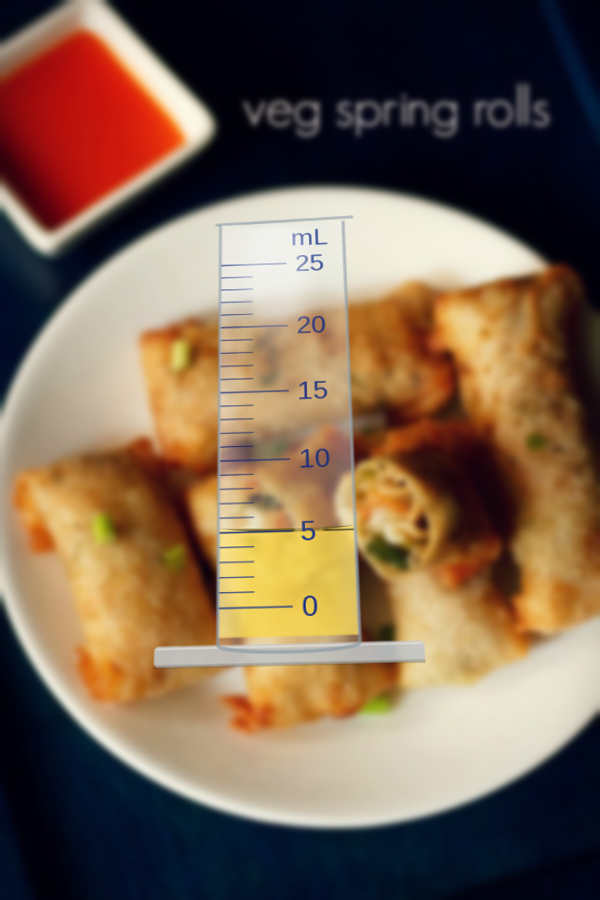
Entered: {"value": 5, "unit": "mL"}
